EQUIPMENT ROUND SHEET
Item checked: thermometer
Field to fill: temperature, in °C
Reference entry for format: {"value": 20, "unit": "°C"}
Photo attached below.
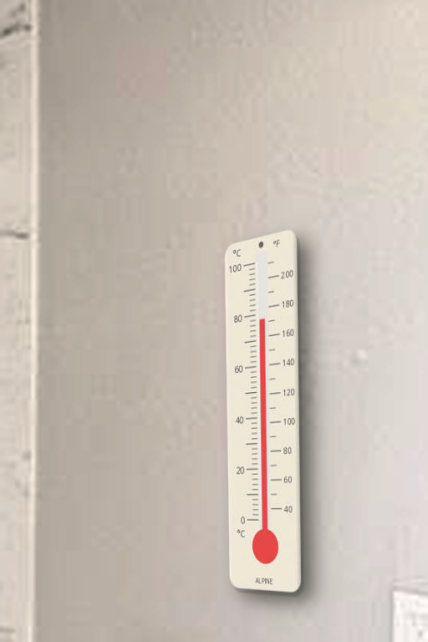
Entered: {"value": 78, "unit": "°C"}
